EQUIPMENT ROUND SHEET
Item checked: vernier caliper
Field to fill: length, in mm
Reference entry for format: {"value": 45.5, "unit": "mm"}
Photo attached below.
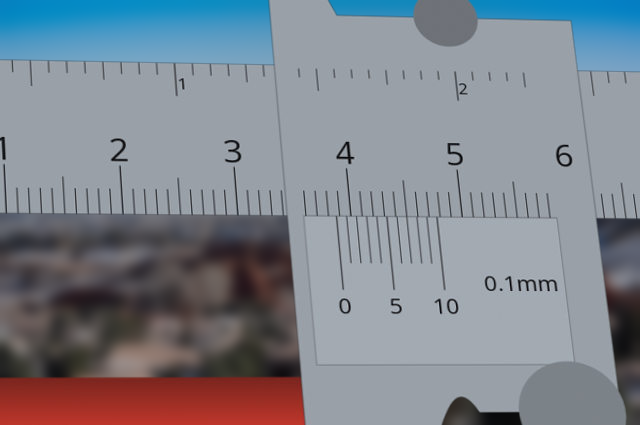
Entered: {"value": 38.7, "unit": "mm"}
